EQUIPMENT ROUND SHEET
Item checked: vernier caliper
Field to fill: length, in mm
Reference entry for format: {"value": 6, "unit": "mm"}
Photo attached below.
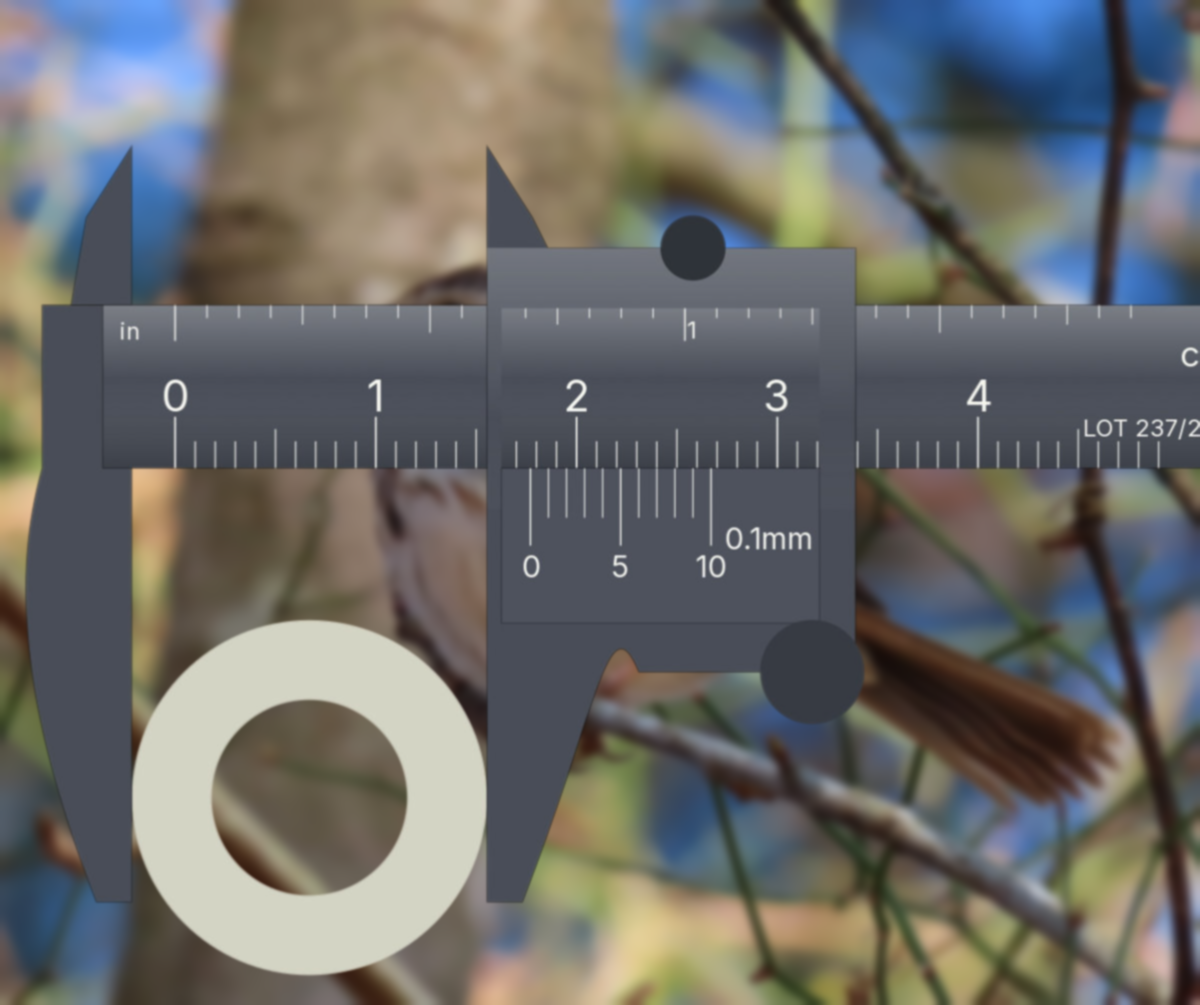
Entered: {"value": 17.7, "unit": "mm"}
